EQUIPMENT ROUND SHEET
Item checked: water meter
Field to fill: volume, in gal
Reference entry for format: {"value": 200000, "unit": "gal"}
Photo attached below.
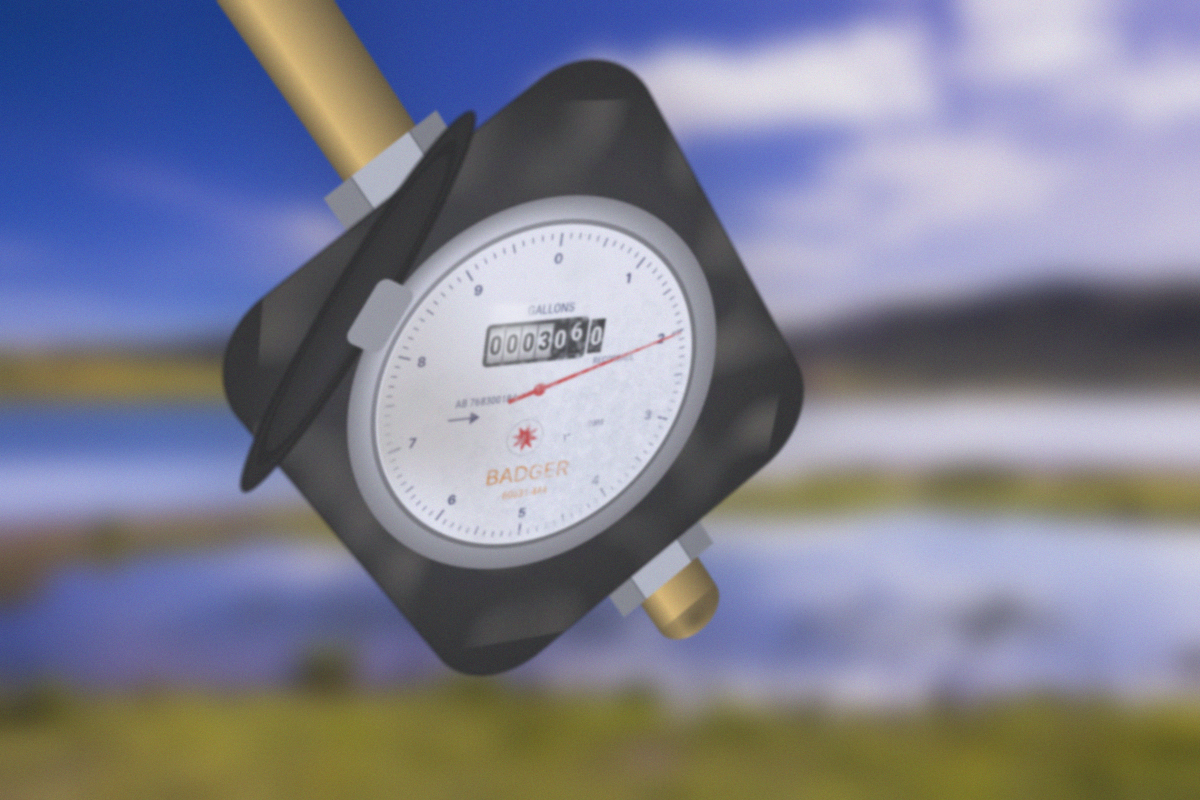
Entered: {"value": 3062.0, "unit": "gal"}
